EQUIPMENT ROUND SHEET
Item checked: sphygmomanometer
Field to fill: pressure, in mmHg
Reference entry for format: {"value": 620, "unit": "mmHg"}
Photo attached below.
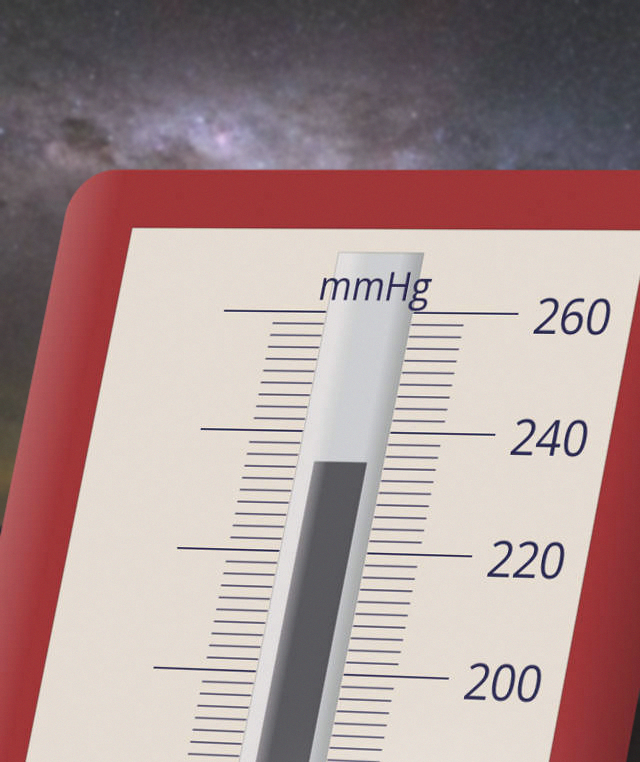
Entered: {"value": 235, "unit": "mmHg"}
